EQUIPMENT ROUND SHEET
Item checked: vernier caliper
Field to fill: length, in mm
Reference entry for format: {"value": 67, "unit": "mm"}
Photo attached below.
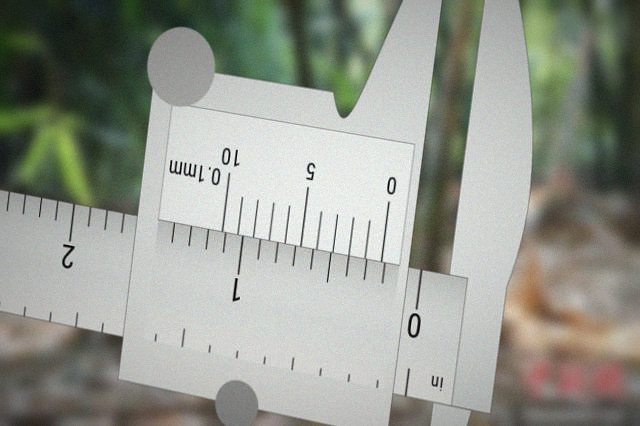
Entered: {"value": 2.2, "unit": "mm"}
